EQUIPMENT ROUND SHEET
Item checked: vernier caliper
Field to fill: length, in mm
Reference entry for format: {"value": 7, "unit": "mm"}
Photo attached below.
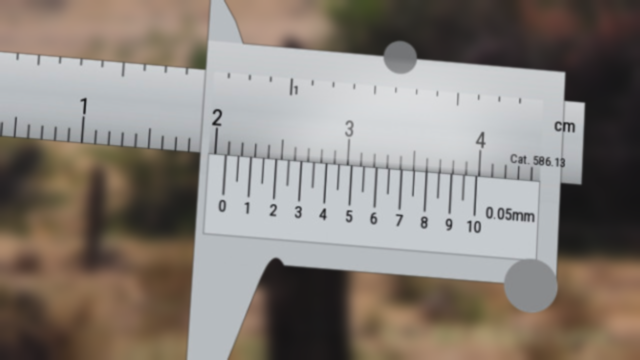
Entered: {"value": 20.8, "unit": "mm"}
